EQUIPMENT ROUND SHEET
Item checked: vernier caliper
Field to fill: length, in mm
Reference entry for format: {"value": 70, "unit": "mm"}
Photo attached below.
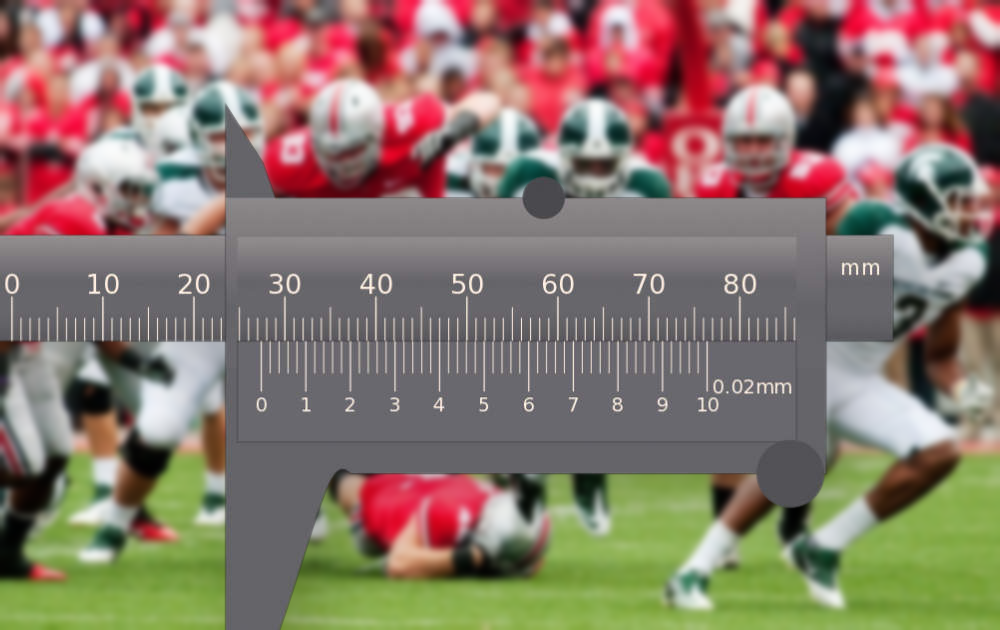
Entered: {"value": 27.4, "unit": "mm"}
